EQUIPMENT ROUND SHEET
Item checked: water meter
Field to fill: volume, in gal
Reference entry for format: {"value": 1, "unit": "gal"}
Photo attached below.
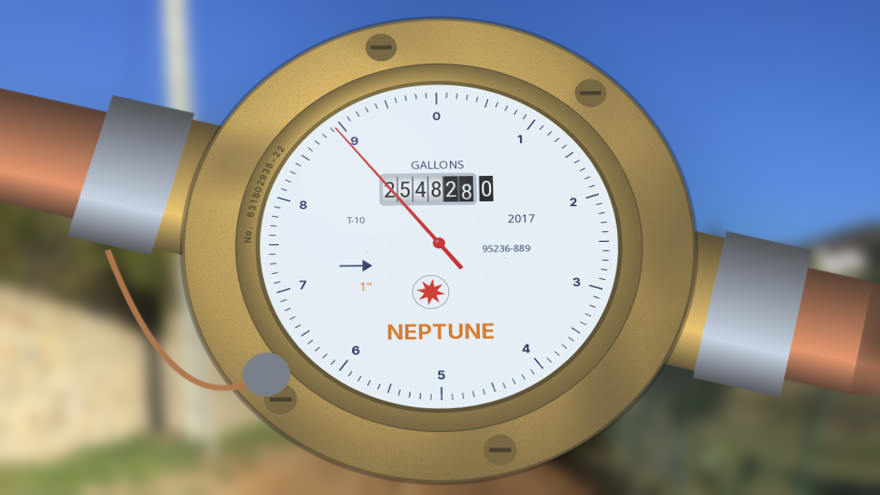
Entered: {"value": 2548278.9, "unit": "gal"}
